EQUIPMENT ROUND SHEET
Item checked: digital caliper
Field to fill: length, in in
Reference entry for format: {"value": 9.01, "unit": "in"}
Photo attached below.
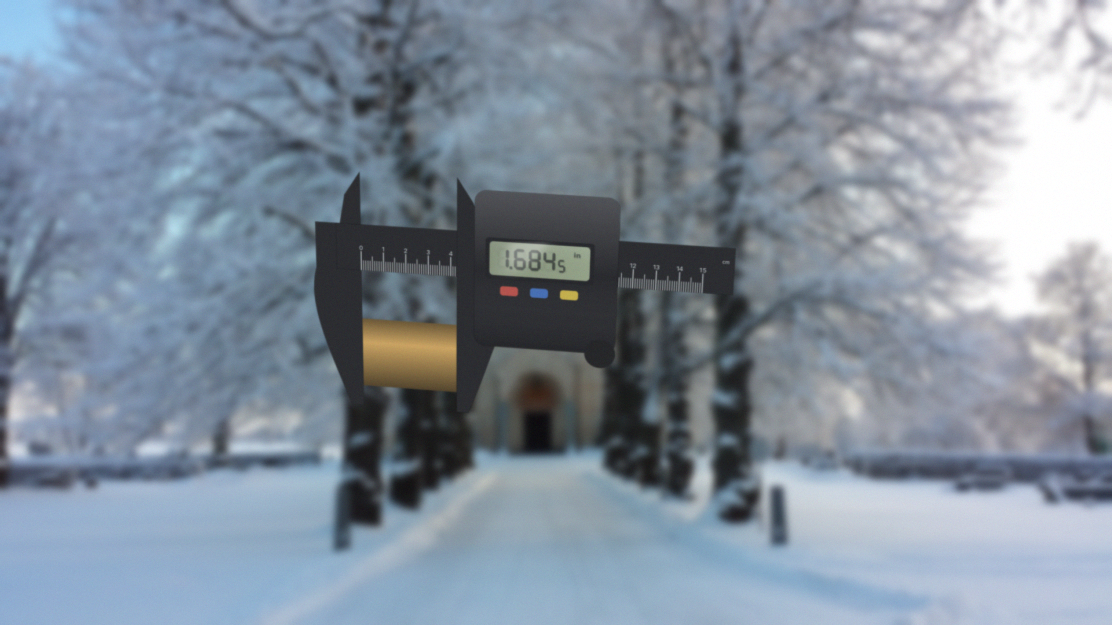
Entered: {"value": 1.6845, "unit": "in"}
